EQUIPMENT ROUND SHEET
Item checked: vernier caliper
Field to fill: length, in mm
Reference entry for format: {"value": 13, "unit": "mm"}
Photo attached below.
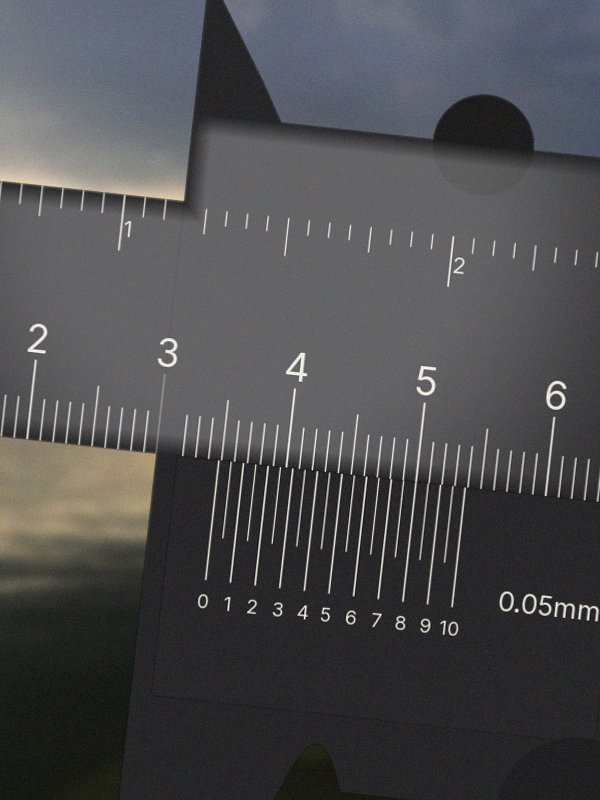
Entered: {"value": 34.8, "unit": "mm"}
